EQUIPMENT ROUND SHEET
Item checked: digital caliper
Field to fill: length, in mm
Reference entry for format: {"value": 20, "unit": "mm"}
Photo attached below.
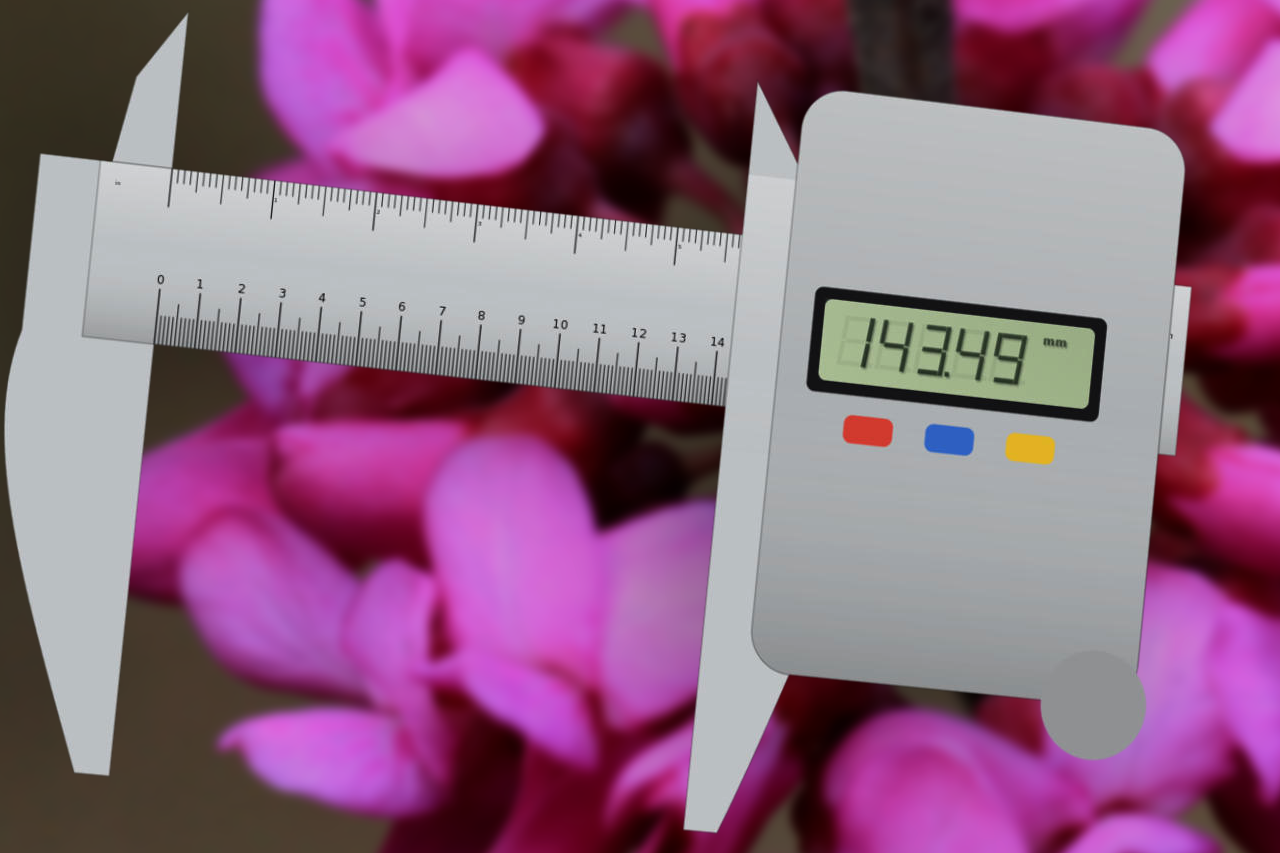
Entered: {"value": 143.49, "unit": "mm"}
